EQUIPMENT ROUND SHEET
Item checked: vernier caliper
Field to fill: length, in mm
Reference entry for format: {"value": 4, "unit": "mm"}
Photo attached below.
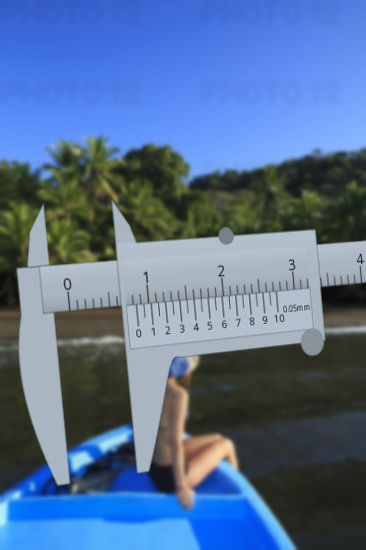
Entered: {"value": 8.4, "unit": "mm"}
